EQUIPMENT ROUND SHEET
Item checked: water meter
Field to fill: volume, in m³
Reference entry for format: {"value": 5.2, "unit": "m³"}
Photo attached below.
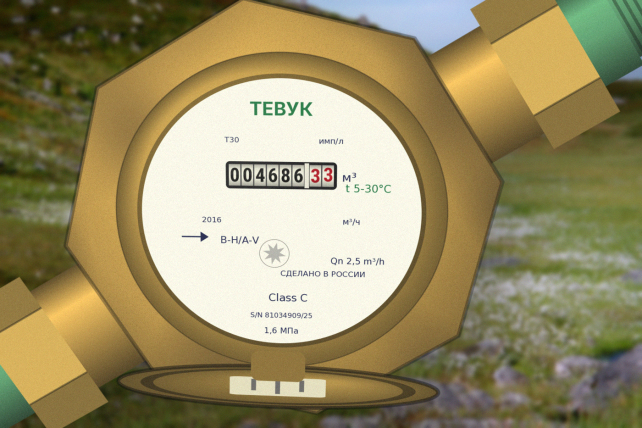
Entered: {"value": 4686.33, "unit": "m³"}
